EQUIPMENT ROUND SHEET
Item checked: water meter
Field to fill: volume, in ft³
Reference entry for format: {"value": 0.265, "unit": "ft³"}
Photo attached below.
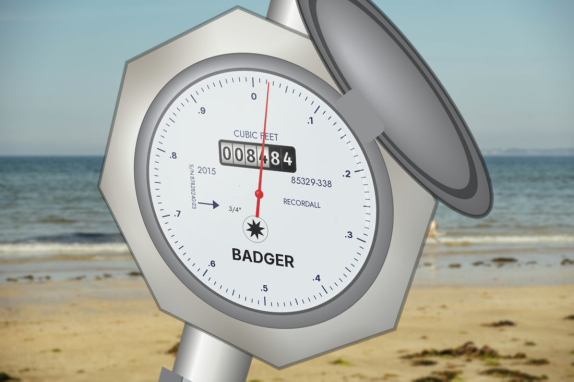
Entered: {"value": 8484.02, "unit": "ft³"}
